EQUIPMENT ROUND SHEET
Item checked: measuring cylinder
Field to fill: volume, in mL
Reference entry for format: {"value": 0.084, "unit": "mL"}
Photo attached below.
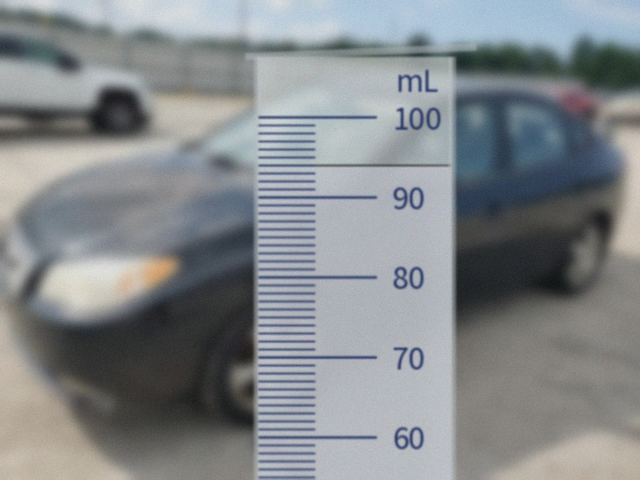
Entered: {"value": 94, "unit": "mL"}
